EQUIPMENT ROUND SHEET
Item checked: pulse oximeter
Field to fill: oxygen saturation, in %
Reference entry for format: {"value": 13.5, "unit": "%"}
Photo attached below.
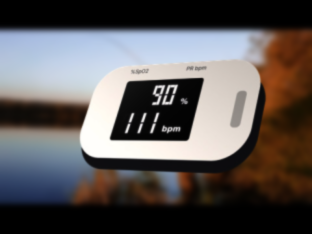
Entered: {"value": 90, "unit": "%"}
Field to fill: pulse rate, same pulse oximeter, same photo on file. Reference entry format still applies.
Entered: {"value": 111, "unit": "bpm"}
